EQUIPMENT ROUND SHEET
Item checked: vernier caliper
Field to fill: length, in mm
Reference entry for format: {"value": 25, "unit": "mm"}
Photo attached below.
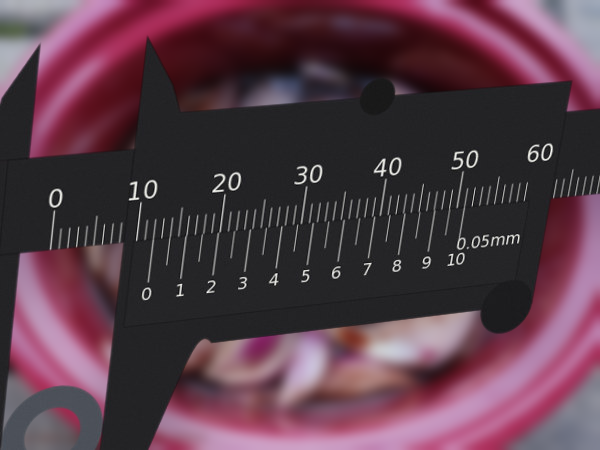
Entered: {"value": 12.0, "unit": "mm"}
